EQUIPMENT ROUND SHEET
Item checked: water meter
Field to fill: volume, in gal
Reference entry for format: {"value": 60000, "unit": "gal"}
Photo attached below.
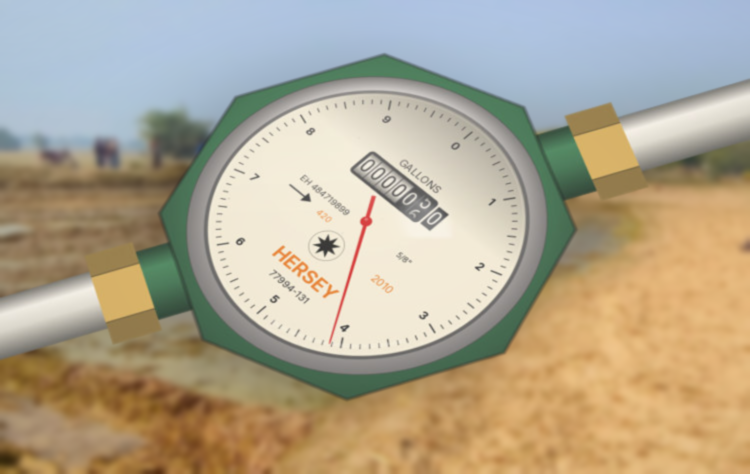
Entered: {"value": 54.1, "unit": "gal"}
